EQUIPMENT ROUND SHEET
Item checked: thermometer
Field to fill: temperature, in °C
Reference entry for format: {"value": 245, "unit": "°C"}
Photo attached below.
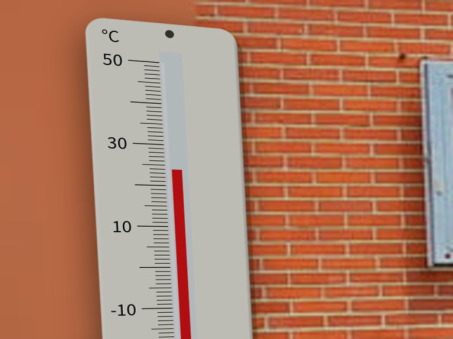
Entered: {"value": 24, "unit": "°C"}
